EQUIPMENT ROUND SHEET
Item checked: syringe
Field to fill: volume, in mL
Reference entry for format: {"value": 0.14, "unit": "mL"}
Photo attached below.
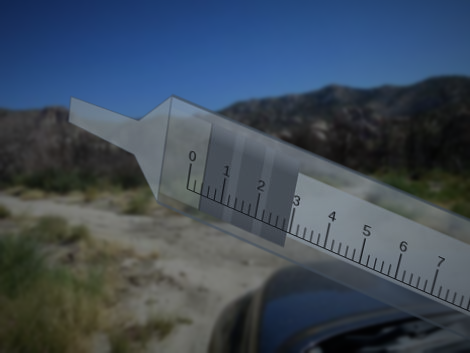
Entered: {"value": 0.4, "unit": "mL"}
